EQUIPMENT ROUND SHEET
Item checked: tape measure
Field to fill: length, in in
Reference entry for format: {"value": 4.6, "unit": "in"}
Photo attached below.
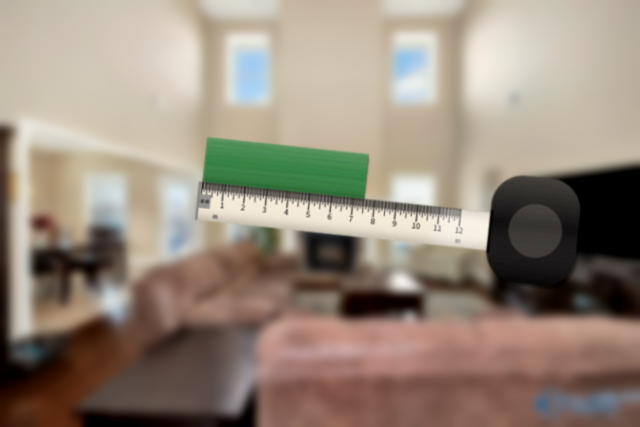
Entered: {"value": 7.5, "unit": "in"}
